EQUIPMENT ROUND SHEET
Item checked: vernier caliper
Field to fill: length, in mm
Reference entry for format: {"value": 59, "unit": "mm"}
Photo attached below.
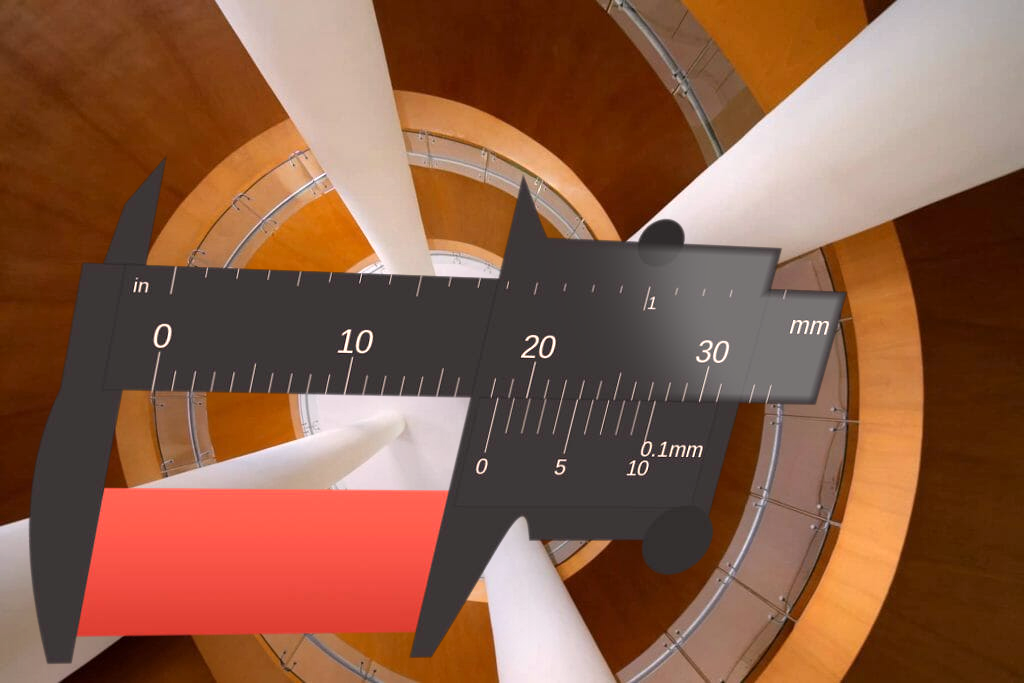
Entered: {"value": 18.4, "unit": "mm"}
